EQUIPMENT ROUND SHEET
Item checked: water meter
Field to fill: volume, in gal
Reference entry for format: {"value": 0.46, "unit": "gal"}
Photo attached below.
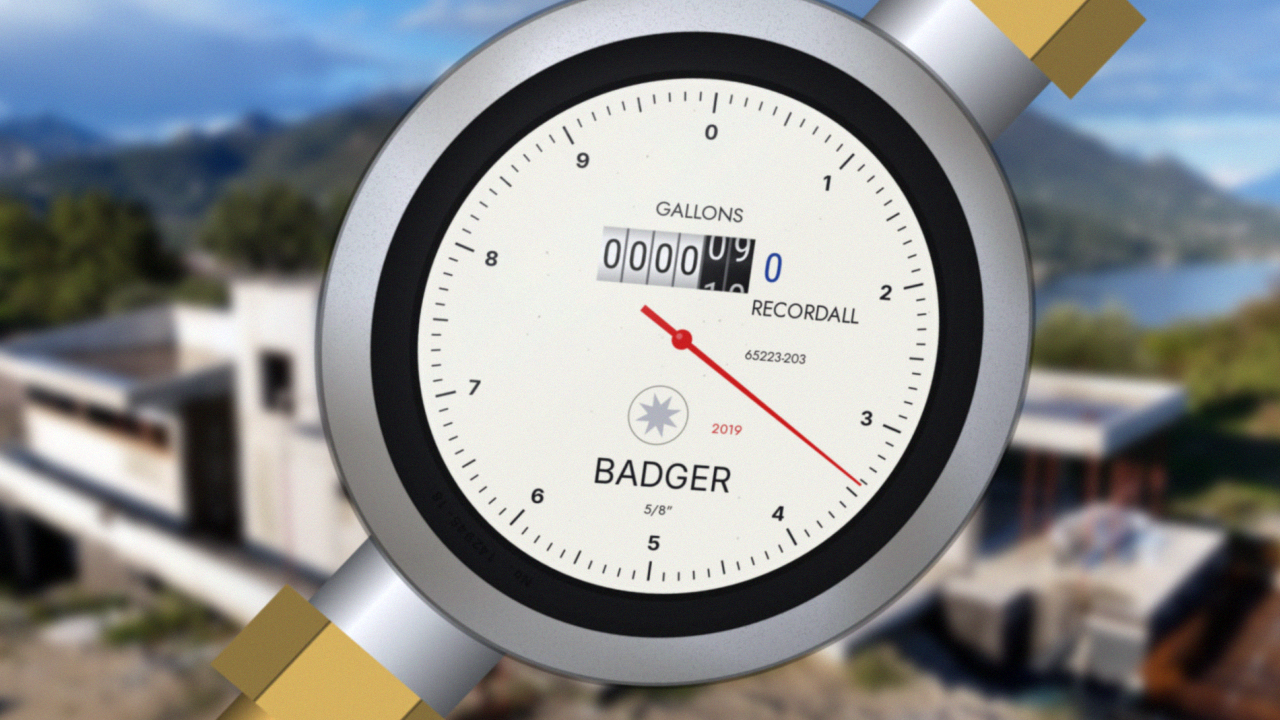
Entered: {"value": 93.4, "unit": "gal"}
